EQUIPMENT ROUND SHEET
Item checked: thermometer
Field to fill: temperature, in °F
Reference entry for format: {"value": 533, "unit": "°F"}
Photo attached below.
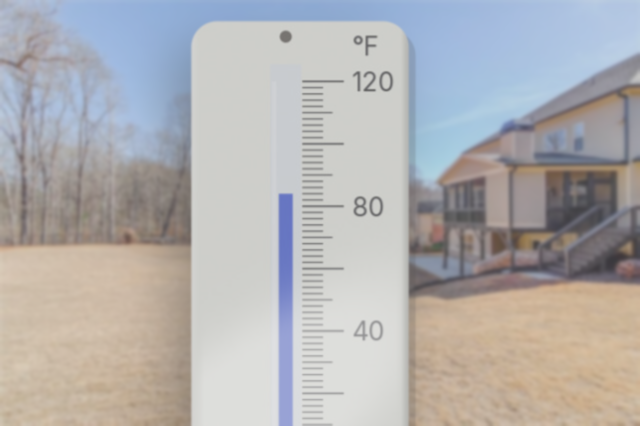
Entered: {"value": 84, "unit": "°F"}
